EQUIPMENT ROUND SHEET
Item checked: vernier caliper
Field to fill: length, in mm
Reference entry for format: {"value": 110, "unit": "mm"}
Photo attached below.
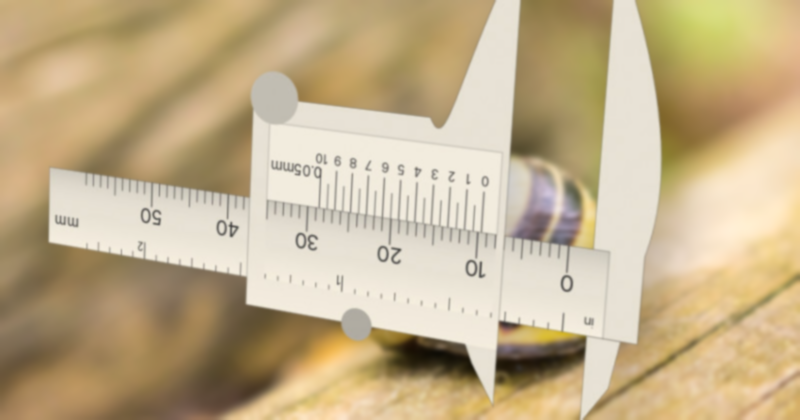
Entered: {"value": 9.6, "unit": "mm"}
